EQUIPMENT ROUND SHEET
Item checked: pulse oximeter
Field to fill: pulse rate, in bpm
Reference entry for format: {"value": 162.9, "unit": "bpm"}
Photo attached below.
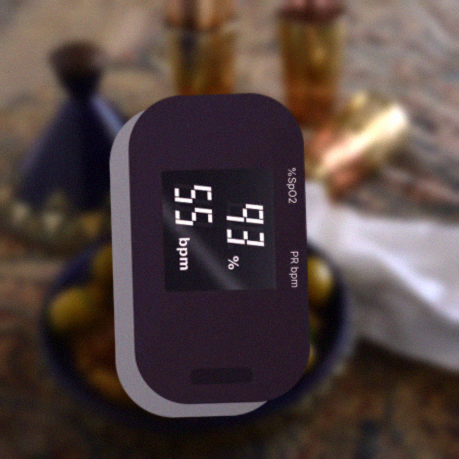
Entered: {"value": 55, "unit": "bpm"}
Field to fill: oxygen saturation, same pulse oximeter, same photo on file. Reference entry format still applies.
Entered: {"value": 93, "unit": "%"}
